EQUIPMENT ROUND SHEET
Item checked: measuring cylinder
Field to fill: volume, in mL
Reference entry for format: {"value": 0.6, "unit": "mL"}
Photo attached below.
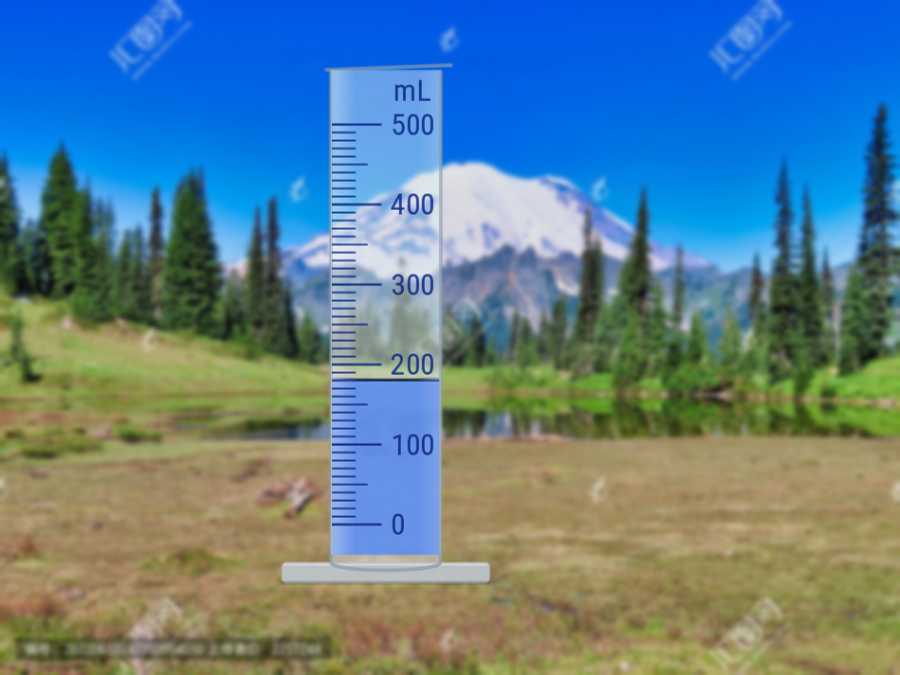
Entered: {"value": 180, "unit": "mL"}
